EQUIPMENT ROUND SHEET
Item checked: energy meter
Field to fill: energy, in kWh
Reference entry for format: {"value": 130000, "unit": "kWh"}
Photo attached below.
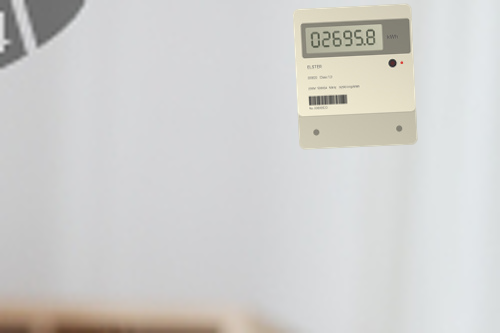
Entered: {"value": 2695.8, "unit": "kWh"}
